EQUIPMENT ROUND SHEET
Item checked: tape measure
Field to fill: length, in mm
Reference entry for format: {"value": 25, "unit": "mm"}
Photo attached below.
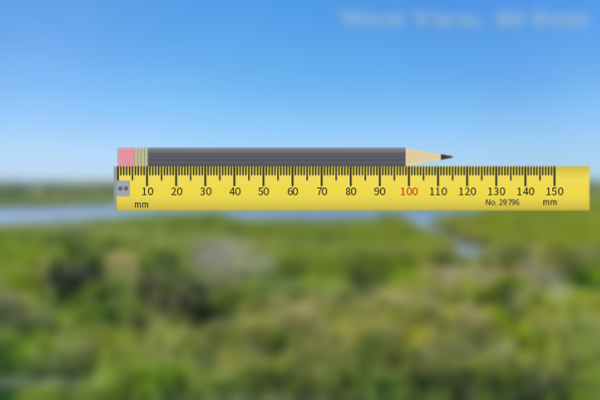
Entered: {"value": 115, "unit": "mm"}
